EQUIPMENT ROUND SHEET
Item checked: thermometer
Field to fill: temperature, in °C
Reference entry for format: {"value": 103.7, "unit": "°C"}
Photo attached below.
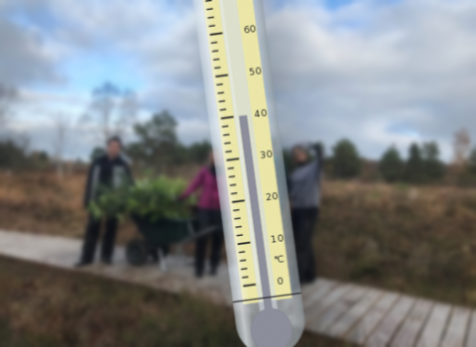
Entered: {"value": 40, "unit": "°C"}
